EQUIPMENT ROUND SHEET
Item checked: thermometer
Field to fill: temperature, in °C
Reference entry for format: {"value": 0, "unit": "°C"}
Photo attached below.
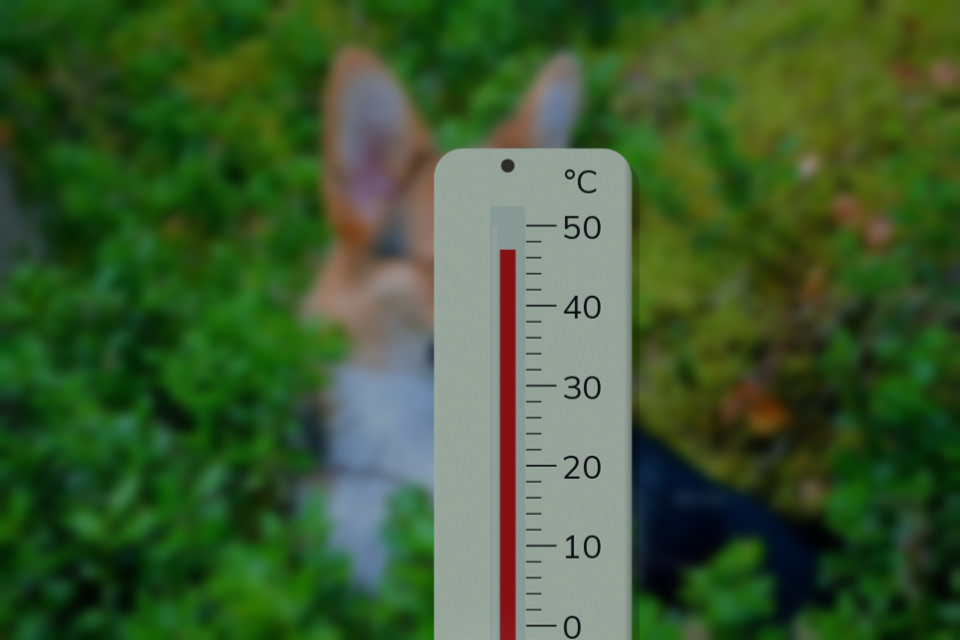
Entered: {"value": 47, "unit": "°C"}
